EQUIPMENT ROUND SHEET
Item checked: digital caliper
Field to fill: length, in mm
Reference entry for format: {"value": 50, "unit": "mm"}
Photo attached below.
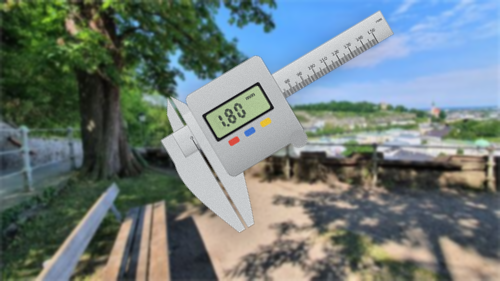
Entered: {"value": 1.80, "unit": "mm"}
